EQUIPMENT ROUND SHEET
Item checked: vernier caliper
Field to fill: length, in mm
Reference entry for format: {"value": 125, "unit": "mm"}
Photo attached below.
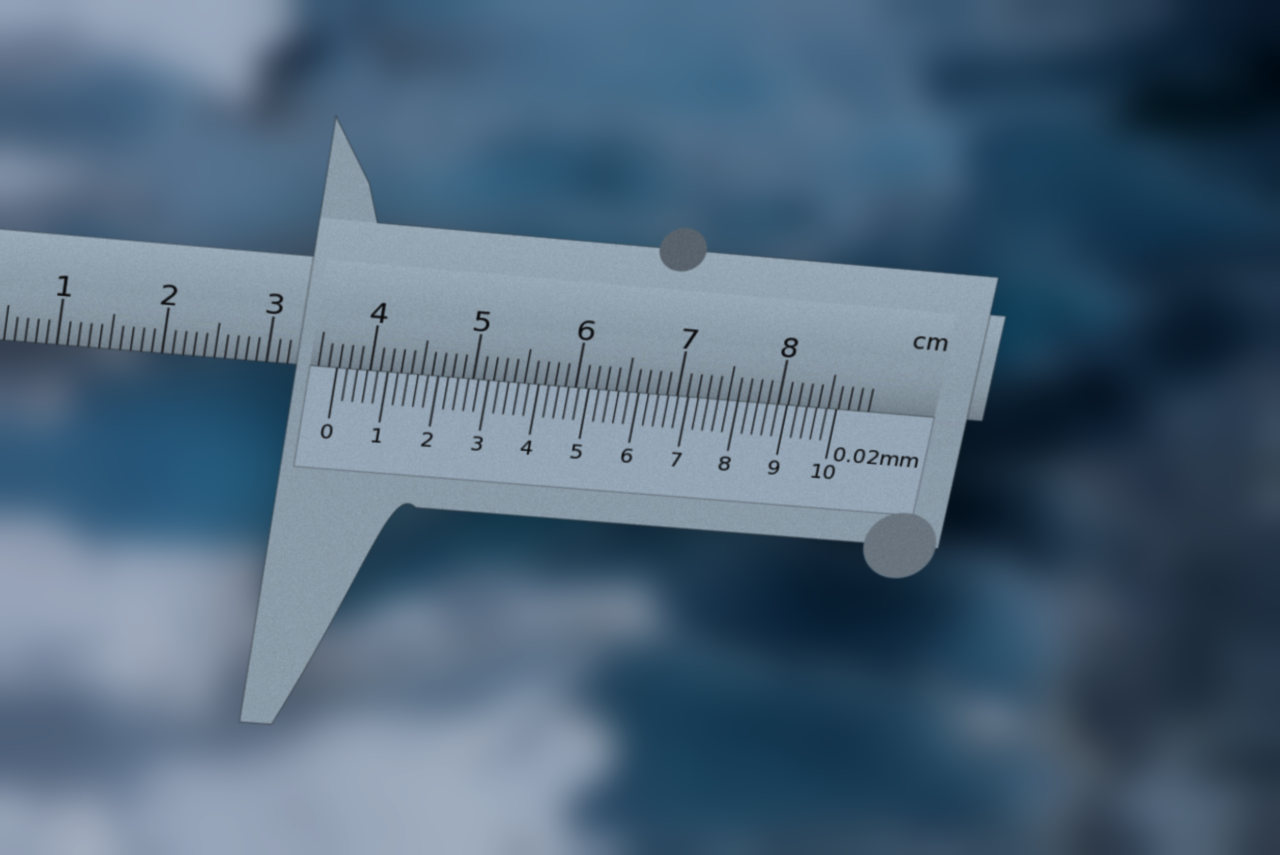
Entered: {"value": 36.8, "unit": "mm"}
